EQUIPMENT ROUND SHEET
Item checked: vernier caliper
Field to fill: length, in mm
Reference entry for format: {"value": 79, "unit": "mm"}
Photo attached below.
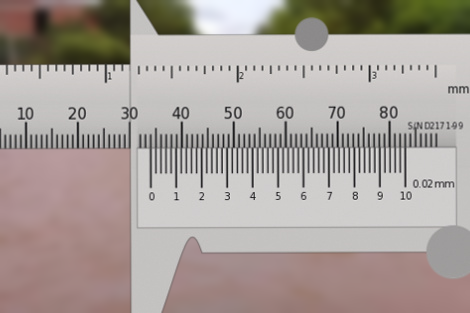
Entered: {"value": 34.0, "unit": "mm"}
